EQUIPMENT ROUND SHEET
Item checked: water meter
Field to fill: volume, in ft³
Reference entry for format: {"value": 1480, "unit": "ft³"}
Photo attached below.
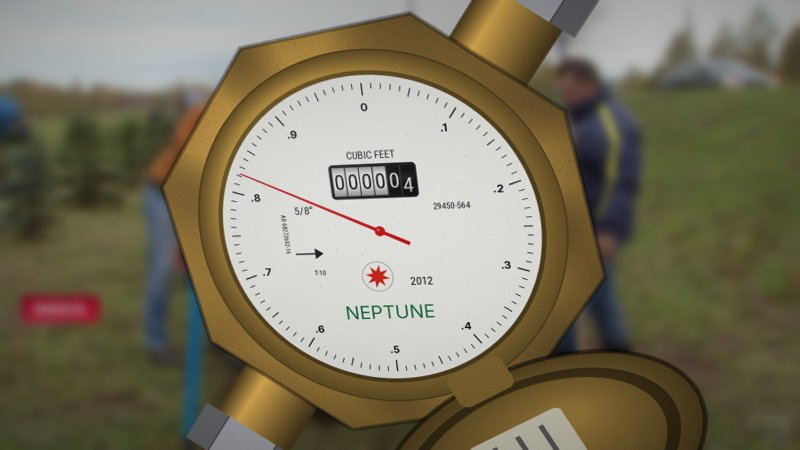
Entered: {"value": 3.82, "unit": "ft³"}
